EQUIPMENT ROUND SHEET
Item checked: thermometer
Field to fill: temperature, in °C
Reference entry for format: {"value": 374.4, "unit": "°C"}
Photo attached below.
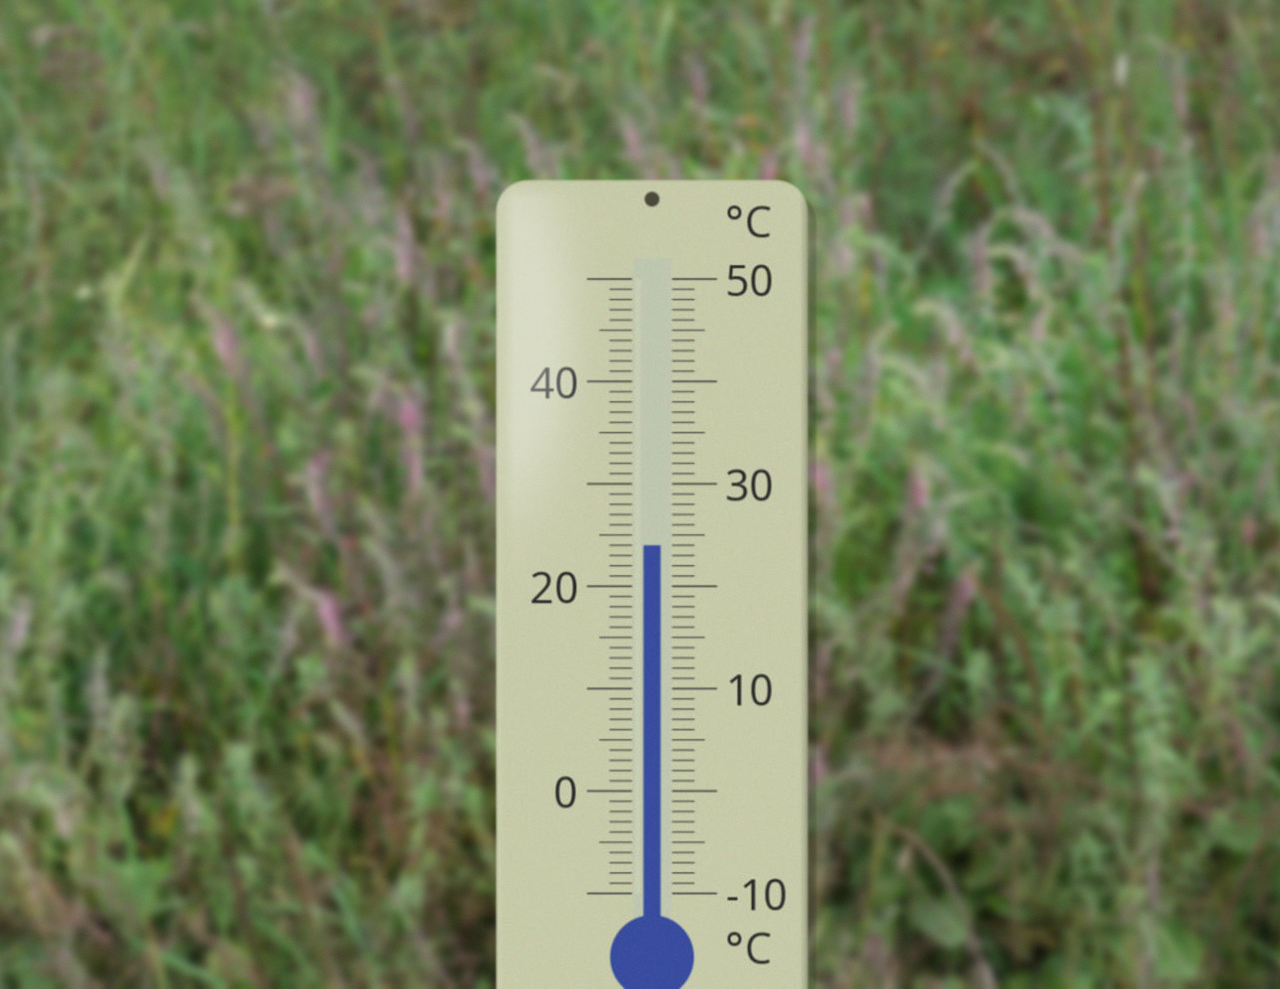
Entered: {"value": 24, "unit": "°C"}
